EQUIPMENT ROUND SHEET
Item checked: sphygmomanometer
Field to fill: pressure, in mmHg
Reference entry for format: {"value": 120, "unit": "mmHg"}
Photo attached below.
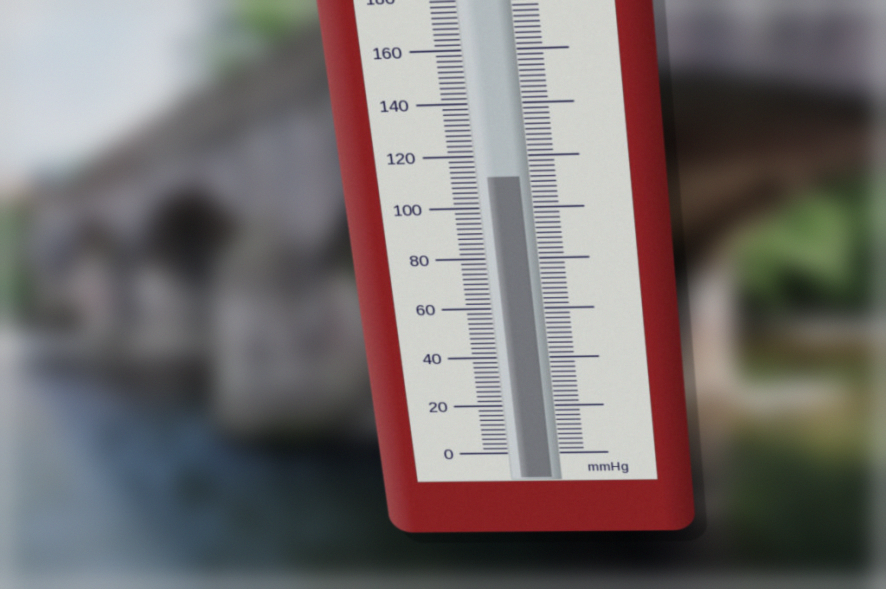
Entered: {"value": 112, "unit": "mmHg"}
